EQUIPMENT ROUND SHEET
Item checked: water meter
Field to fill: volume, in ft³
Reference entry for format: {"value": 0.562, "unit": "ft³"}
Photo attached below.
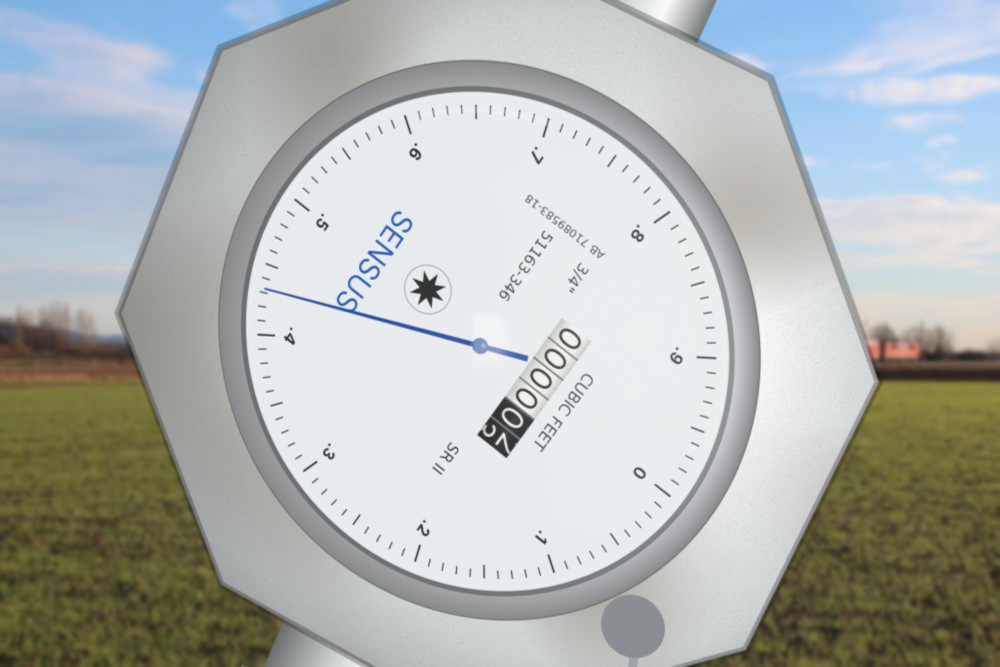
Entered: {"value": 2.43, "unit": "ft³"}
